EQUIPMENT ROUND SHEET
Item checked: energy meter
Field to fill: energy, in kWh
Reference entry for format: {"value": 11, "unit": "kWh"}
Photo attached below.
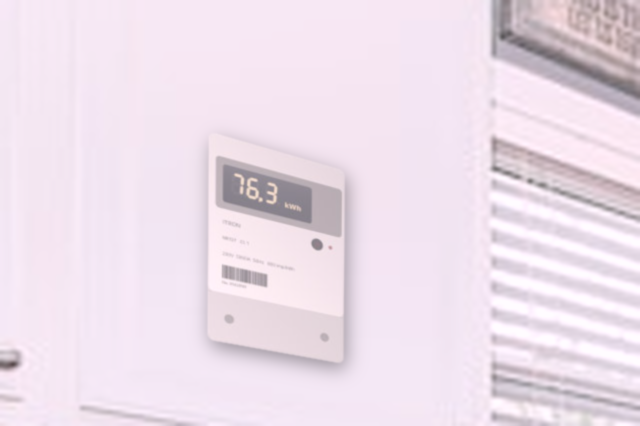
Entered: {"value": 76.3, "unit": "kWh"}
